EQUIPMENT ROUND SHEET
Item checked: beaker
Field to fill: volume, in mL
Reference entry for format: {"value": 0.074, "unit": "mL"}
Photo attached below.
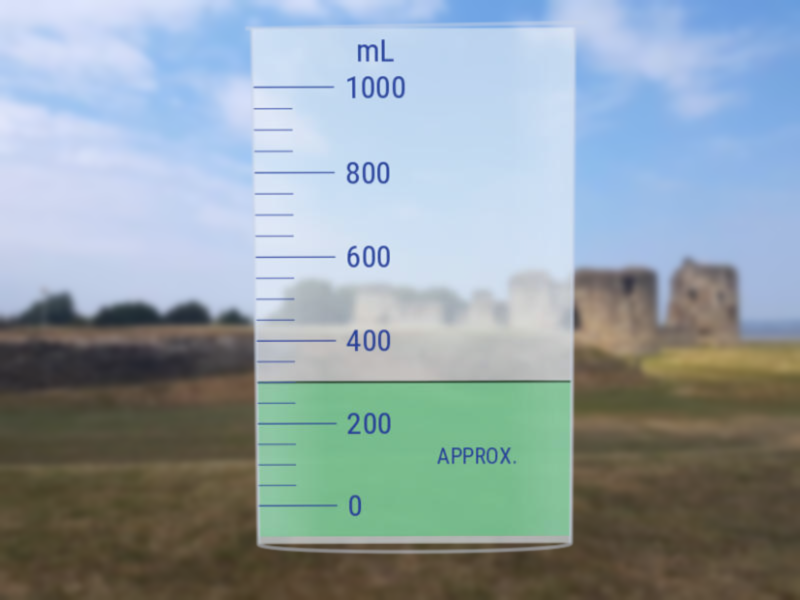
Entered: {"value": 300, "unit": "mL"}
